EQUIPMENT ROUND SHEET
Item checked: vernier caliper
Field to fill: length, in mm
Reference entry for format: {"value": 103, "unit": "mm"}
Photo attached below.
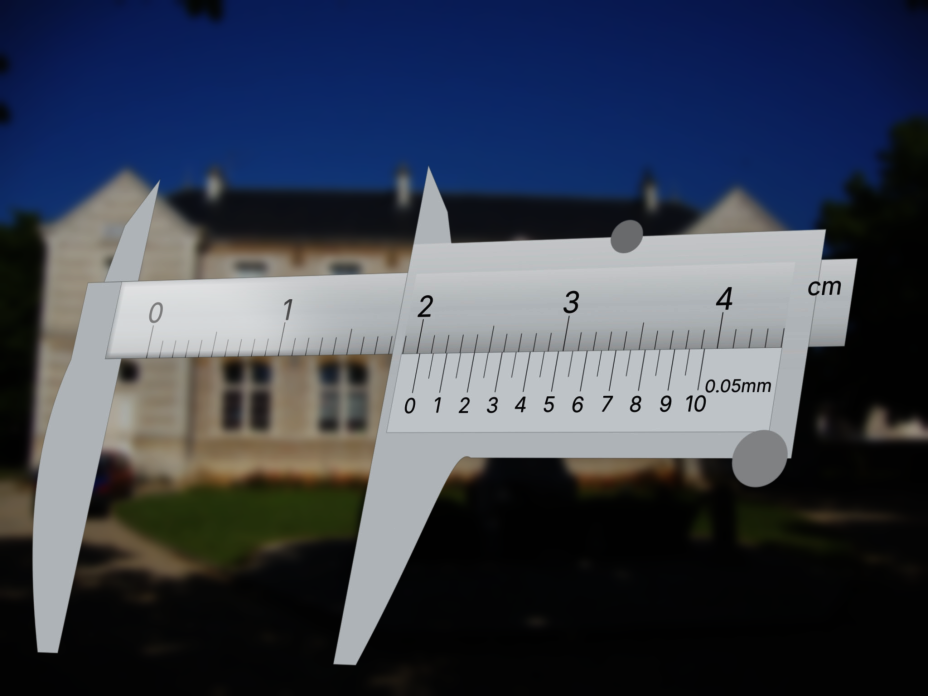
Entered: {"value": 20.2, "unit": "mm"}
